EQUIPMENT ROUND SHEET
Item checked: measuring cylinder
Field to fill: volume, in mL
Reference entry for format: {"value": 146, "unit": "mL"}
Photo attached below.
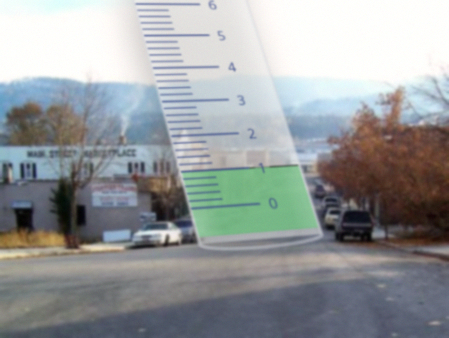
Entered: {"value": 1, "unit": "mL"}
